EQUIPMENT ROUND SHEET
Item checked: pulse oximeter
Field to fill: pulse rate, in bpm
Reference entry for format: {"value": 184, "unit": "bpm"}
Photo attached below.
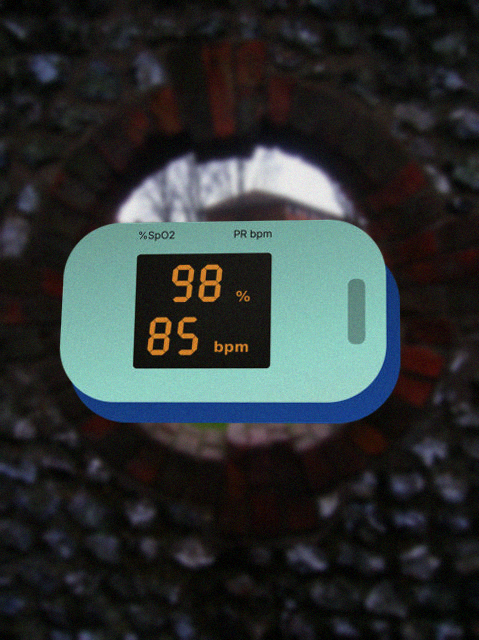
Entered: {"value": 85, "unit": "bpm"}
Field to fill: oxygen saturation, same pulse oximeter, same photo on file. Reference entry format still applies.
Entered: {"value": 98, "unit": "%"}
